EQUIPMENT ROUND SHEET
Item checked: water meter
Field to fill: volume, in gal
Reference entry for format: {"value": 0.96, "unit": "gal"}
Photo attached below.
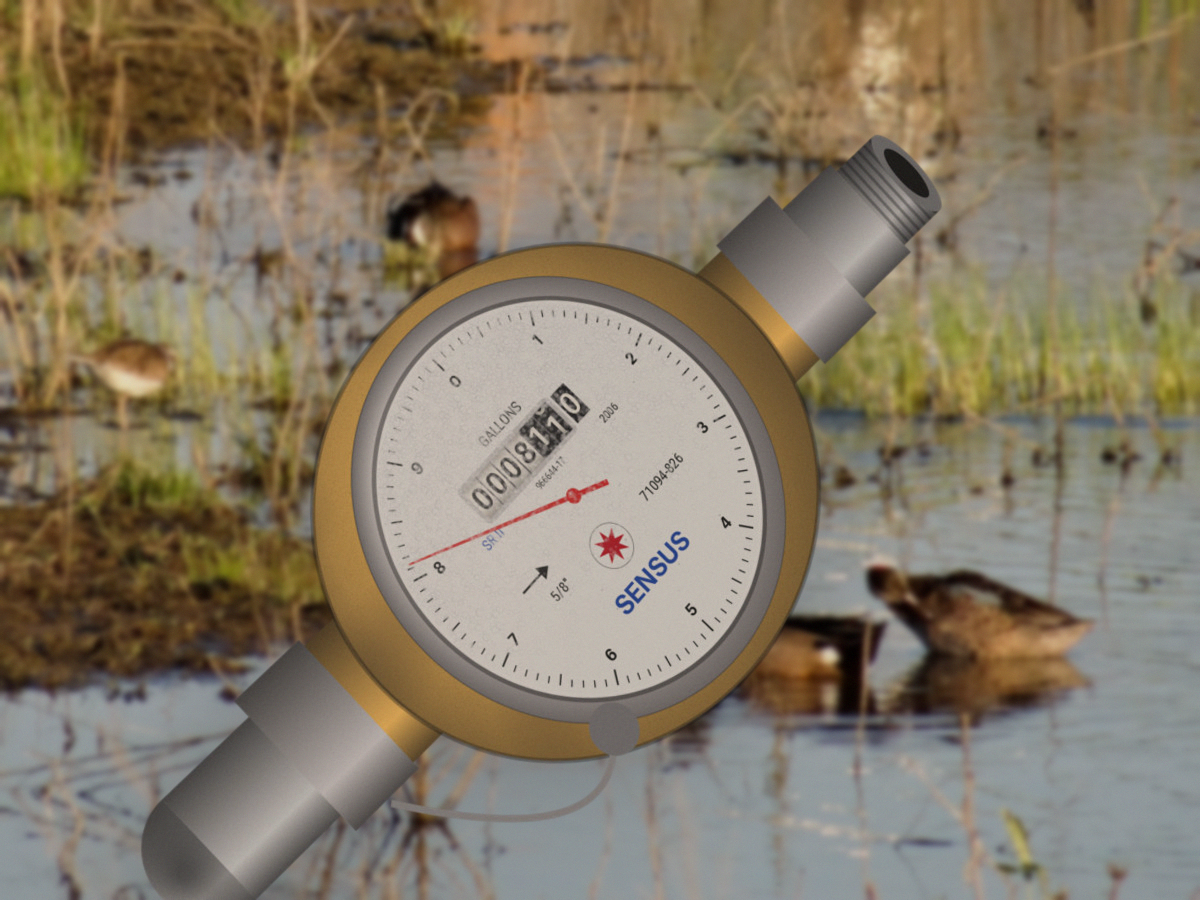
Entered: {"value": 8108.1, "unit": "gal"}
